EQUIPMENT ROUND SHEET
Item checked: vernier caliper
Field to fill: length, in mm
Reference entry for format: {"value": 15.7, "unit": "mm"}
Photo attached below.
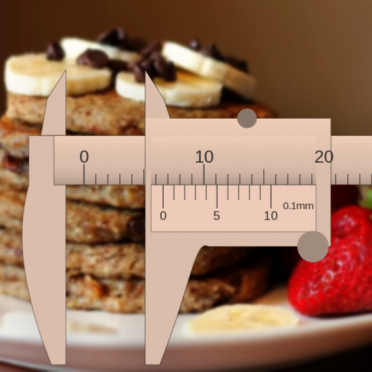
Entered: {"value": 6.6, "unit": "mm"}
